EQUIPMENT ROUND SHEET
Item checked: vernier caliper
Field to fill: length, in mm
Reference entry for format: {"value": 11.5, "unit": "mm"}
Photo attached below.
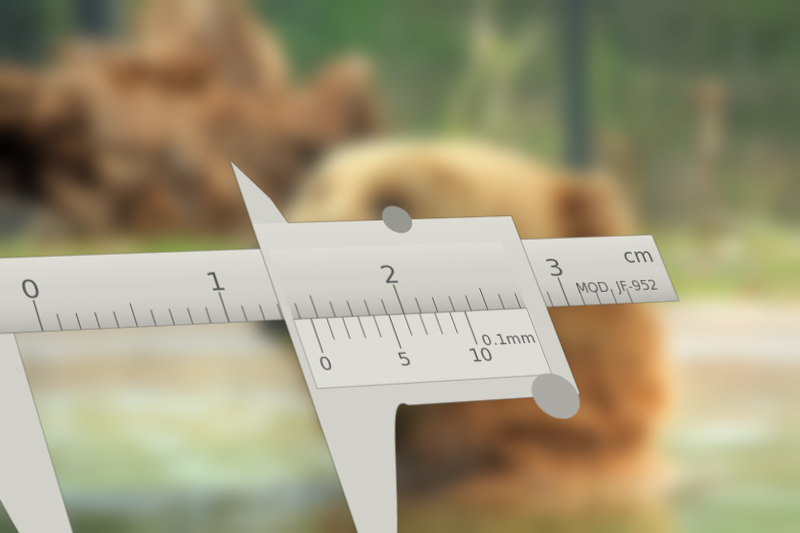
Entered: {"value": 14.6, "unit": "mm"}
